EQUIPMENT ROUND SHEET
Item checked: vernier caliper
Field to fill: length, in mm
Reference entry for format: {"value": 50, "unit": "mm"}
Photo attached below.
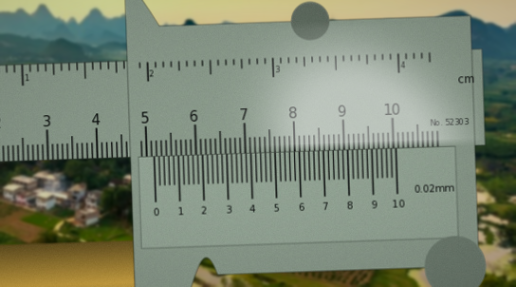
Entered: {"value": 51.5, "unit": "mm"}
